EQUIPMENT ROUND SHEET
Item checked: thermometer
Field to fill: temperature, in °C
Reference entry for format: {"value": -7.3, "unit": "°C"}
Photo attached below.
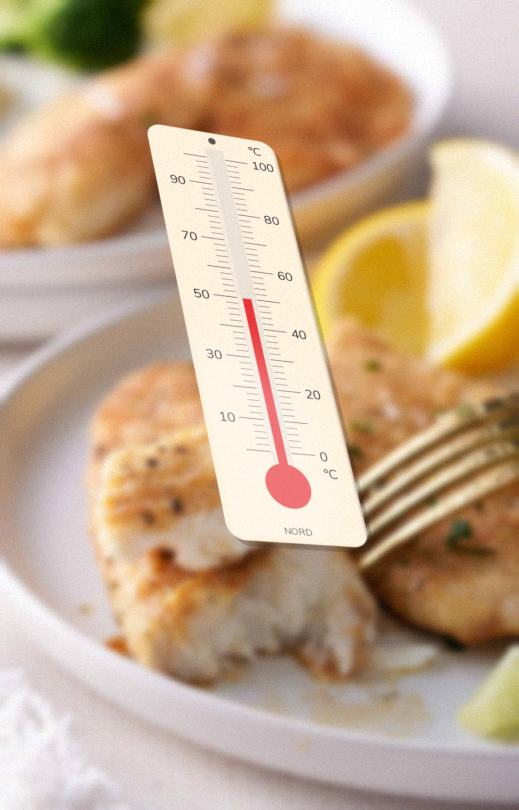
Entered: {"value": 50, "unit": "°C"}
